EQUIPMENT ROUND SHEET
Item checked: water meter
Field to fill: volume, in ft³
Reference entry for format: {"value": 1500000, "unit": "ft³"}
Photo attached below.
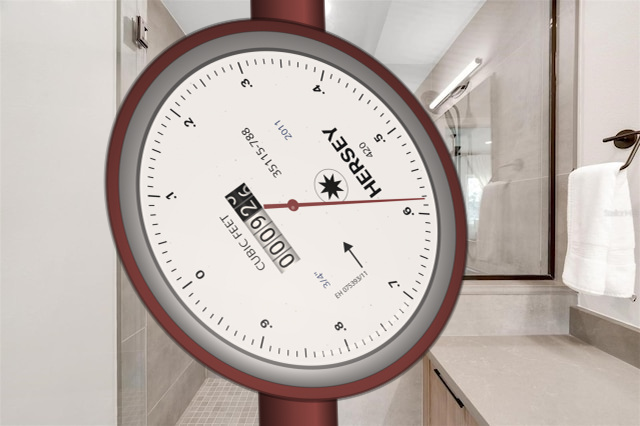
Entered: {"value": 925.58, "unit": "ft³"}
